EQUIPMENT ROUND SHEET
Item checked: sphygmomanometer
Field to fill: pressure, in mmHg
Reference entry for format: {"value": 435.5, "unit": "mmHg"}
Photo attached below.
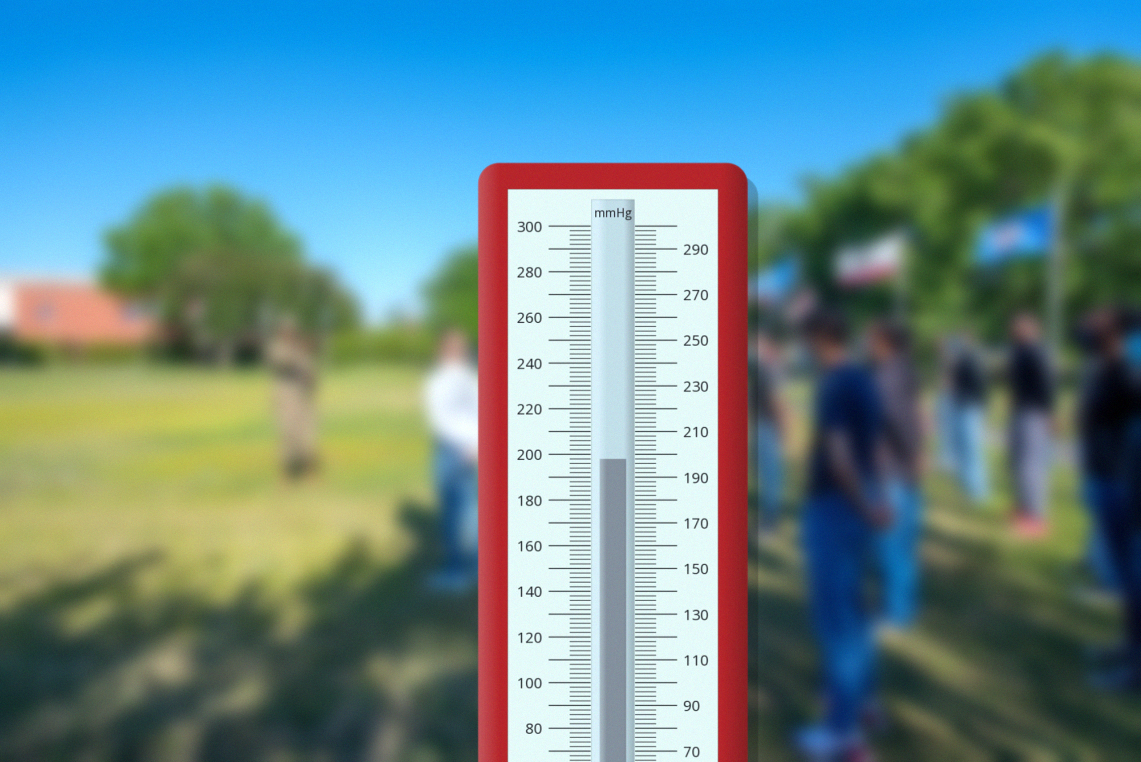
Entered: {"value": 198, "unit": "mmHg"}
